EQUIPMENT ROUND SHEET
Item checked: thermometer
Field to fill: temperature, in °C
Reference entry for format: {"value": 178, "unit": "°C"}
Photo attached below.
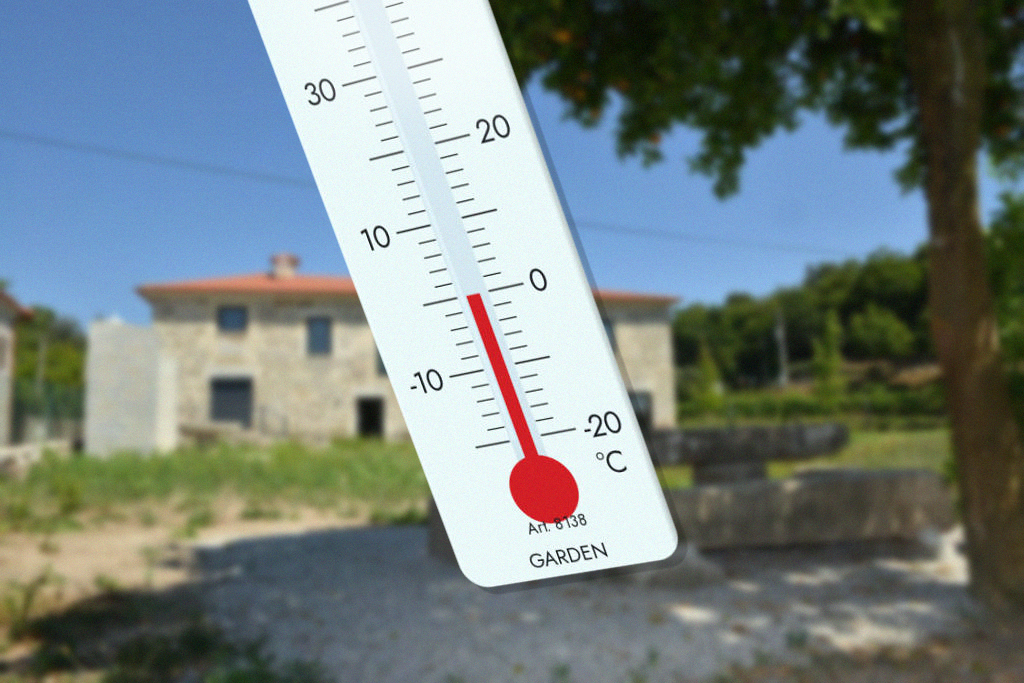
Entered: {"value": 0, "unit": "°C"}
